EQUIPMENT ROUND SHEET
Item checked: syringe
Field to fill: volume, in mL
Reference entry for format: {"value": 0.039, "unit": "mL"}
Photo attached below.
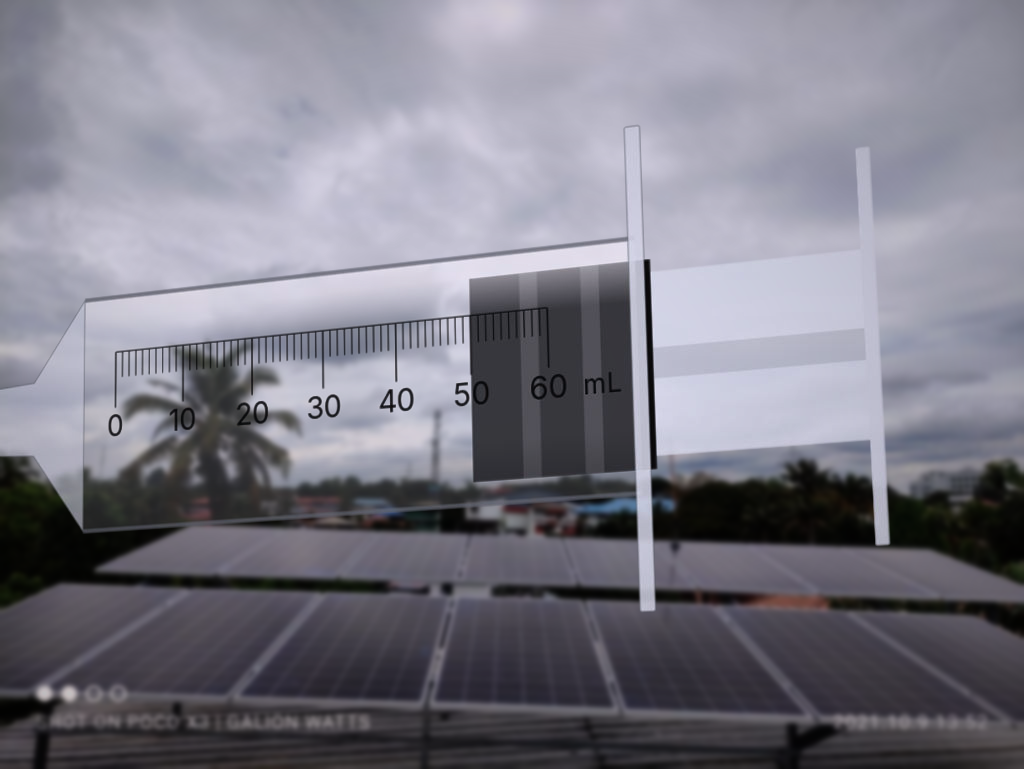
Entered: {"value": 50, "unit": "mL"}
